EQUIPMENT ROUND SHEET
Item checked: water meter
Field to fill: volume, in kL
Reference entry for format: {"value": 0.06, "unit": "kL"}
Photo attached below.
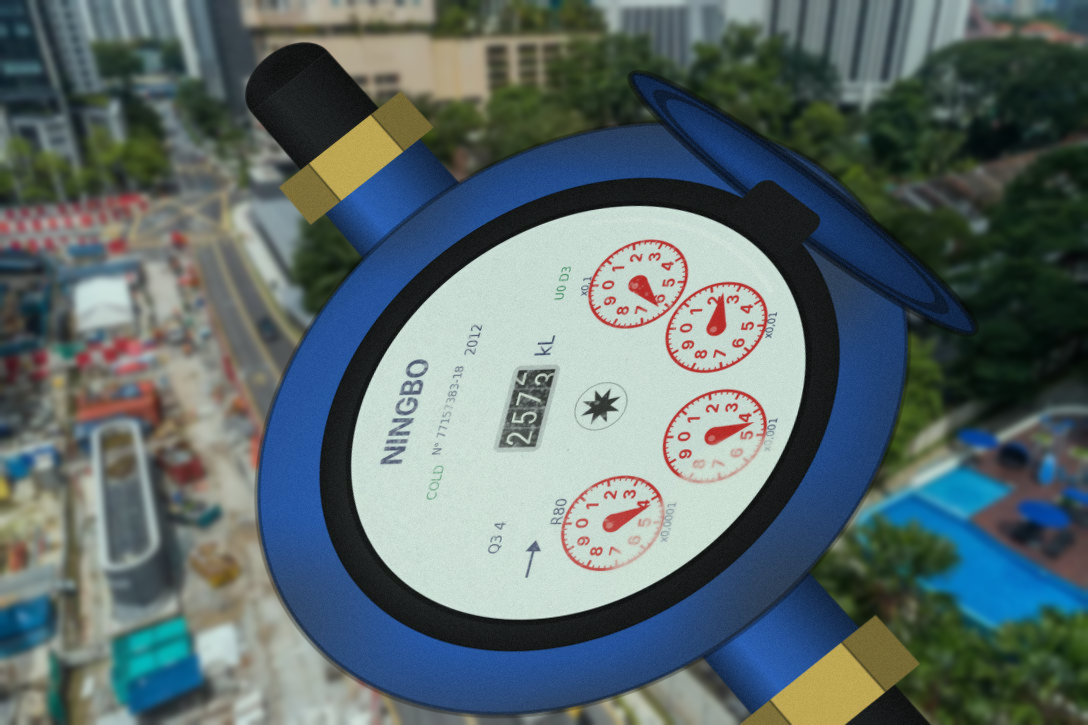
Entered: {"value": 2572.6244, "unit": "kL"}
